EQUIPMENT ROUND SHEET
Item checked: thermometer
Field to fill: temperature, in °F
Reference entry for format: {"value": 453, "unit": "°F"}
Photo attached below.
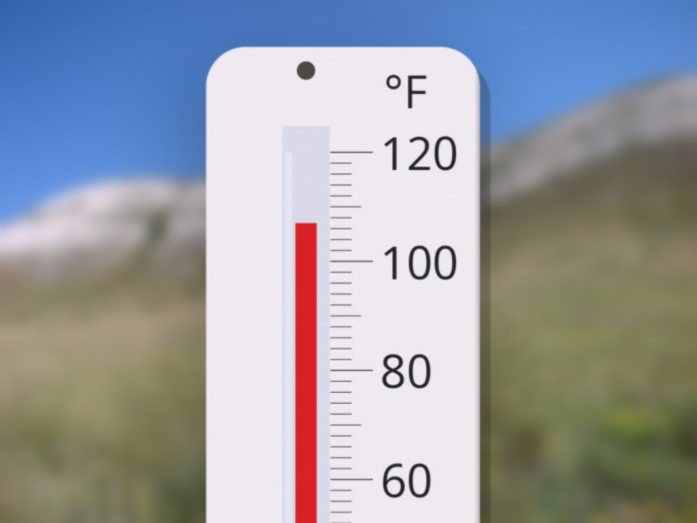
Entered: {"value": 107, "unit": "°F"}
